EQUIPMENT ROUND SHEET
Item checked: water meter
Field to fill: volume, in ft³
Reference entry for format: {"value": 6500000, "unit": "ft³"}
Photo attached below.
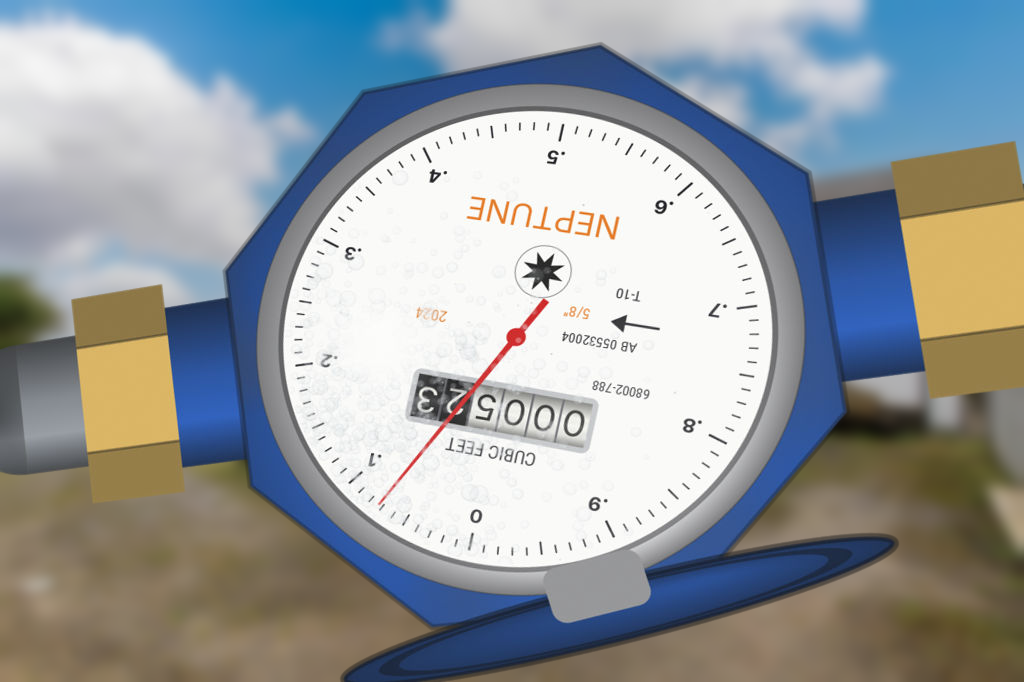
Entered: {"value": 523.07, "unit": "ft³"}
